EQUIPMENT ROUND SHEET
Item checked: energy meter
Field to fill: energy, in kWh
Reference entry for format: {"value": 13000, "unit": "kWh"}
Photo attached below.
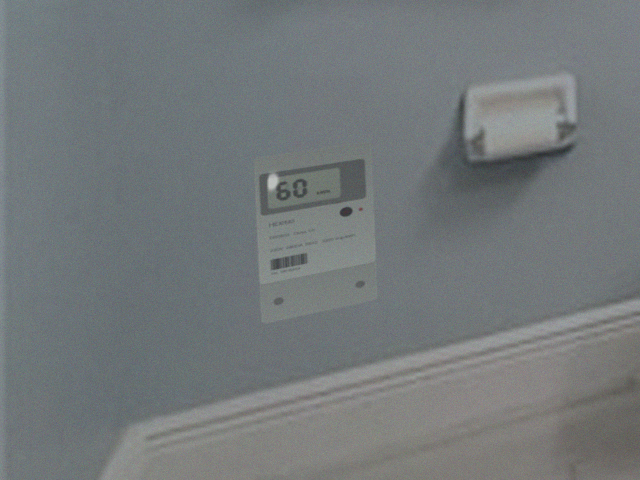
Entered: {"value": 60, "unit": "kWh"}
